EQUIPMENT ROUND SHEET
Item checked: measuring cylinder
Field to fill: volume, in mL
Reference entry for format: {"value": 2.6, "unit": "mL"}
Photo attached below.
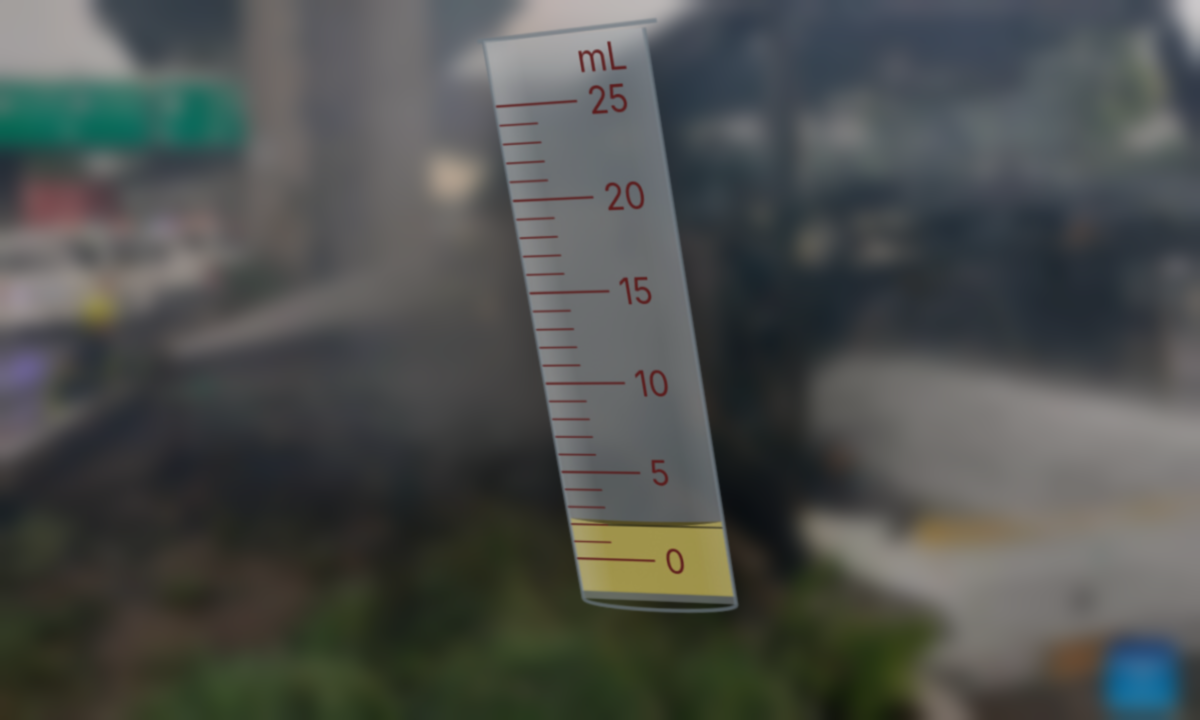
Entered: {"value": 2, "unit": "mL"}
